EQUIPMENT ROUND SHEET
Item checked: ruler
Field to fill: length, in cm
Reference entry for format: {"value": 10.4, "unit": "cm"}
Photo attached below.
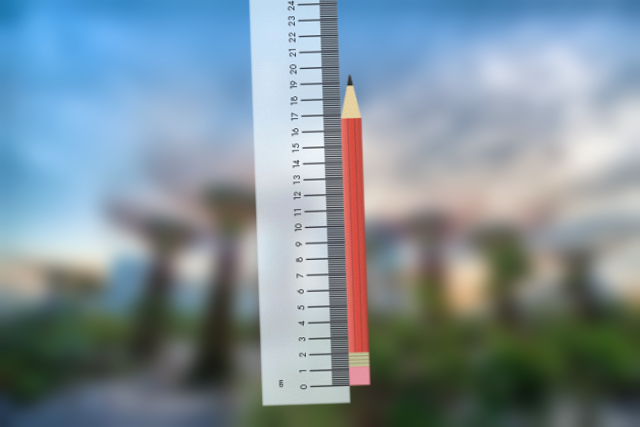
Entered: {"value": 19.5, "unit": "cm"}
